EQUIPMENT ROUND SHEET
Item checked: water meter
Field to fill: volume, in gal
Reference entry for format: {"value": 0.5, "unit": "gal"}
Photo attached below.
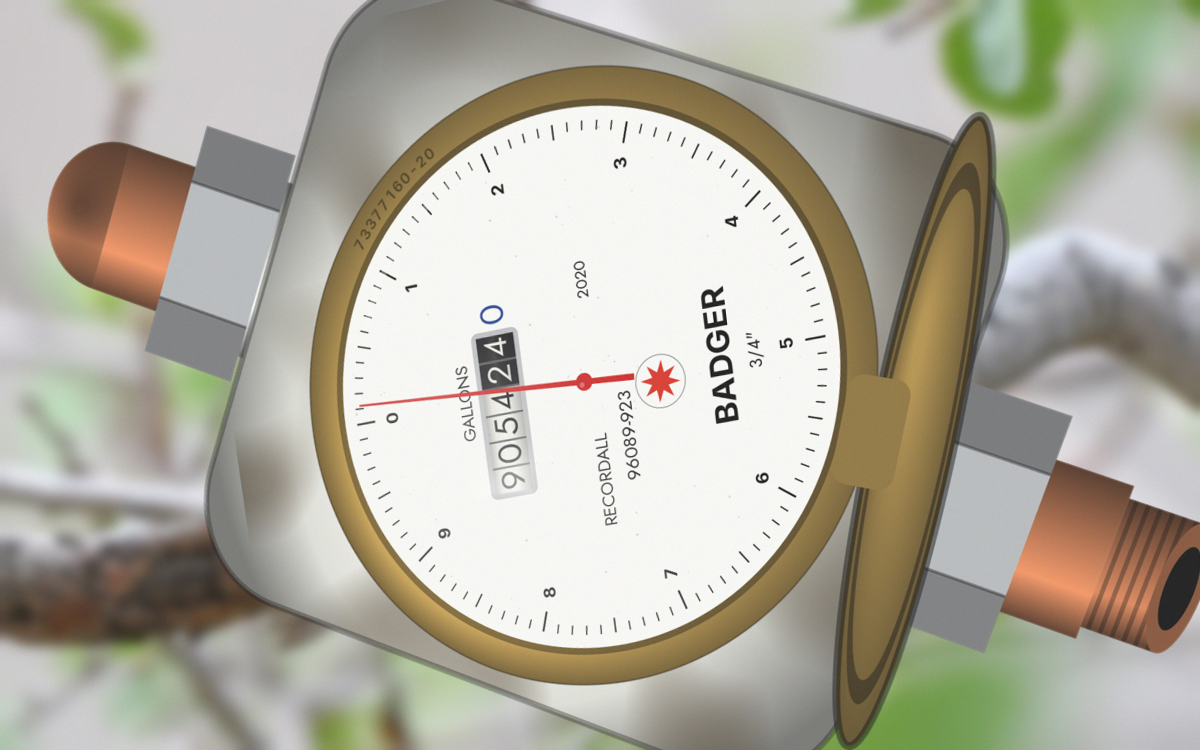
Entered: {"value": 9054240.1, "unit": "gal"}
